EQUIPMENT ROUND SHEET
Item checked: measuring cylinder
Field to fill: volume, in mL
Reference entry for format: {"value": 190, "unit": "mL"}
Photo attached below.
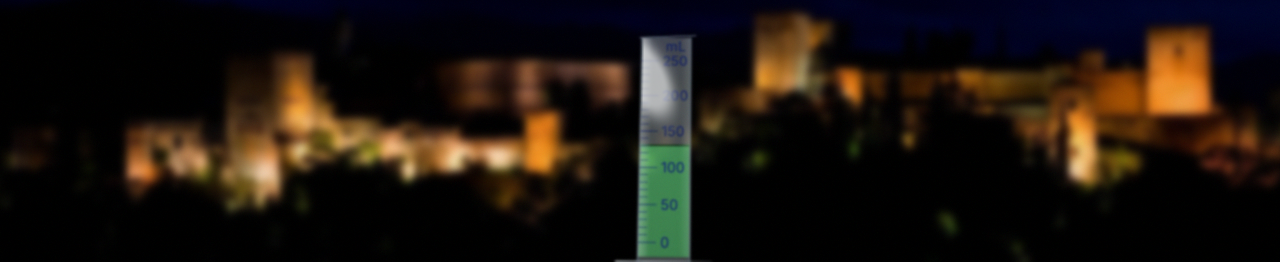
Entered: {"value": 130, "unit": "mL"}
